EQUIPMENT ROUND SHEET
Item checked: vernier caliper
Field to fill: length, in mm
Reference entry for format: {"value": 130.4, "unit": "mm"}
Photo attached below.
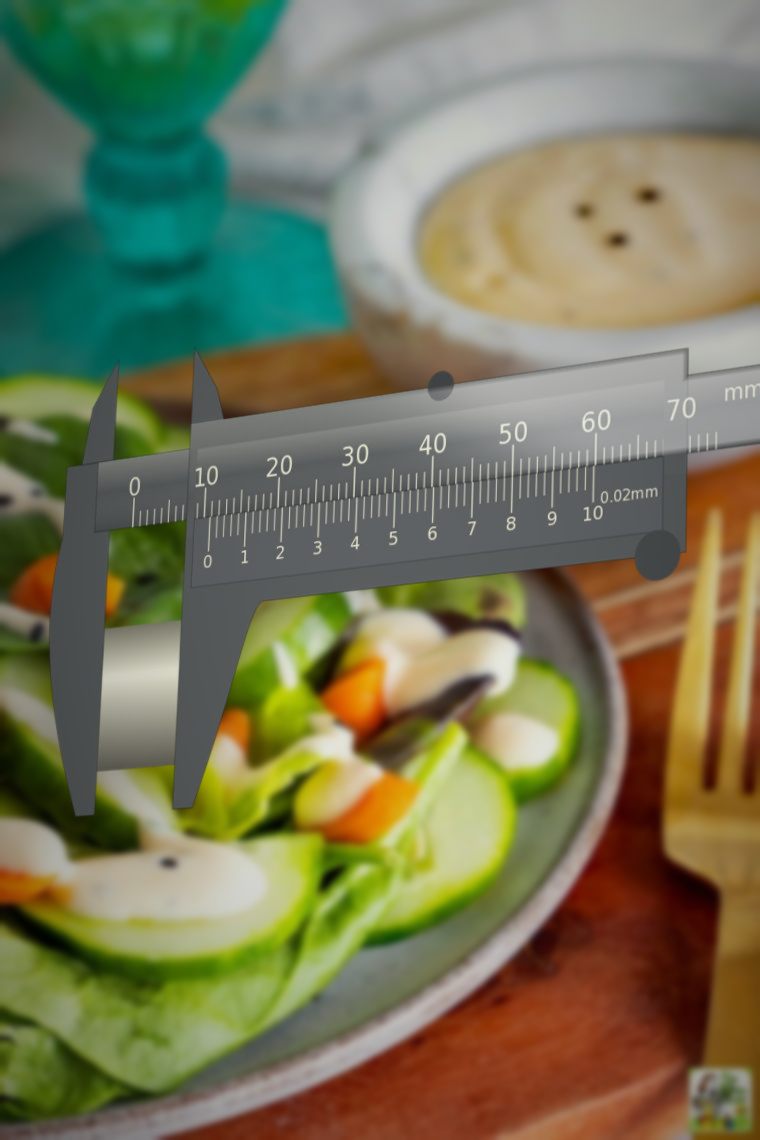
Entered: {"value": 10.8, "unit": "mm"}
